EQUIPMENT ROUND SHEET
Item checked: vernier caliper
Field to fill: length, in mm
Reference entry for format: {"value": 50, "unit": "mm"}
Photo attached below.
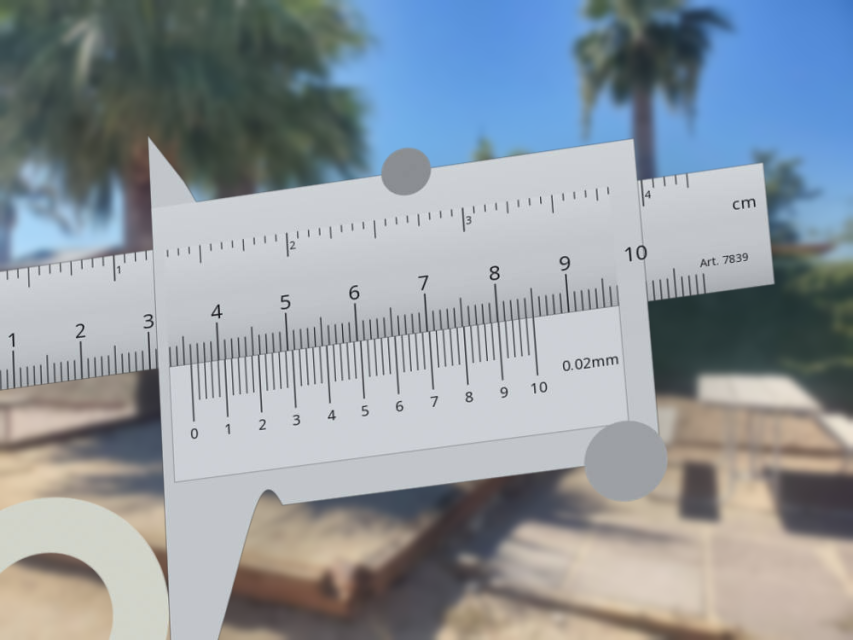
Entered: {"value": 36.0, "unit": "mm"}
